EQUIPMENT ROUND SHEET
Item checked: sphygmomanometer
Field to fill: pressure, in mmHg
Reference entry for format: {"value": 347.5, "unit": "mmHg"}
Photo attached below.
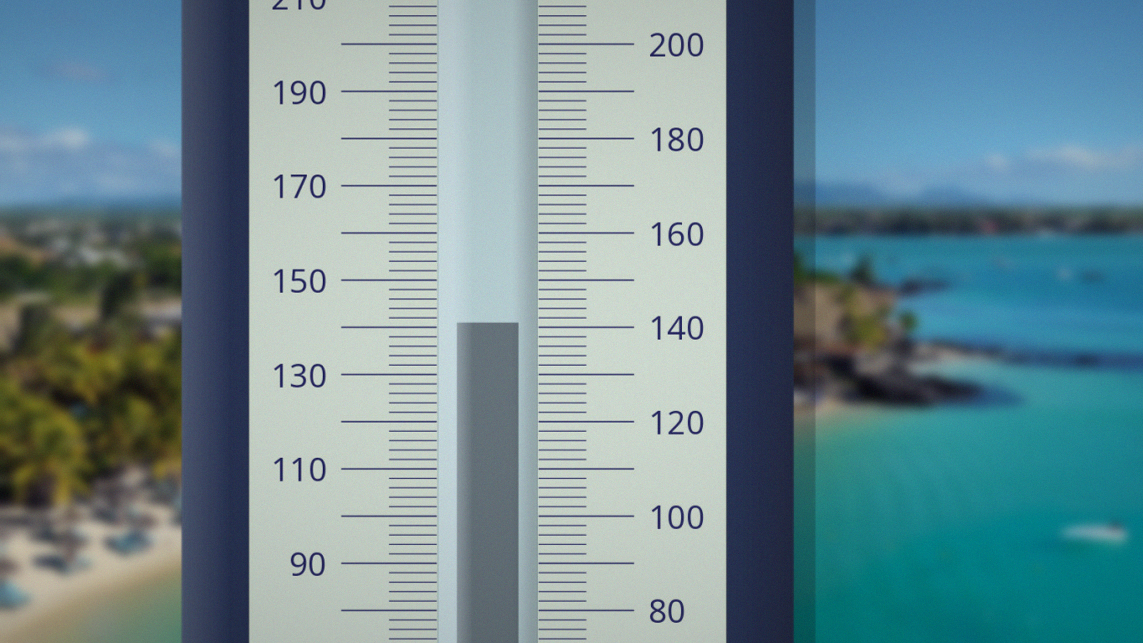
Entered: {"value": 141, "unit": "mmHg"}
